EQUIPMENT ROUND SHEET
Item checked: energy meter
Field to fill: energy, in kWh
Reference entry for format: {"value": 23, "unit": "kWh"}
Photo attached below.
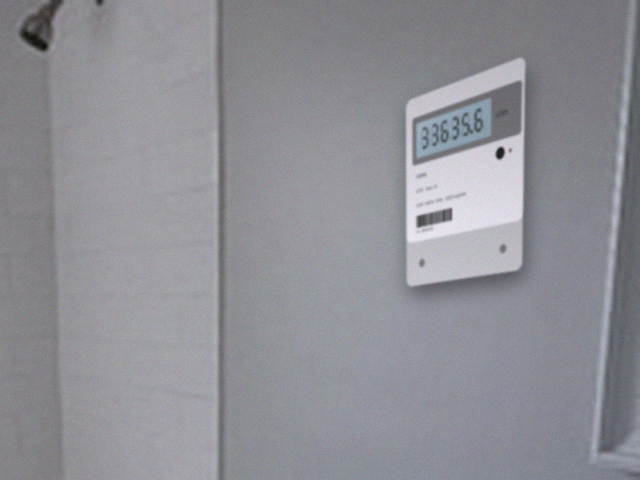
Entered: {"value": 33635.6, "unit": "kWh"}
